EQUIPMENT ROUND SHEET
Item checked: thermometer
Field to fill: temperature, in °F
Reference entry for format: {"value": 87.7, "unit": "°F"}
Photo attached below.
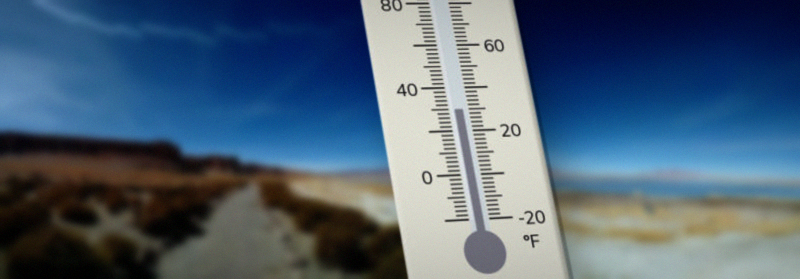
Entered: {"value": 30, "unit": "°F"}
